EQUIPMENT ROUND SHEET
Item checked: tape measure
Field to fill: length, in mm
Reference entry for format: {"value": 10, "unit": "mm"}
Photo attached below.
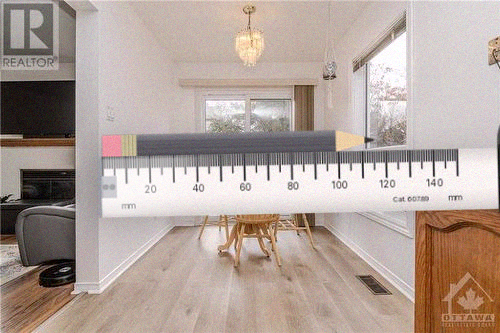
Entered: {"value": 115, "unit": "mm"}
